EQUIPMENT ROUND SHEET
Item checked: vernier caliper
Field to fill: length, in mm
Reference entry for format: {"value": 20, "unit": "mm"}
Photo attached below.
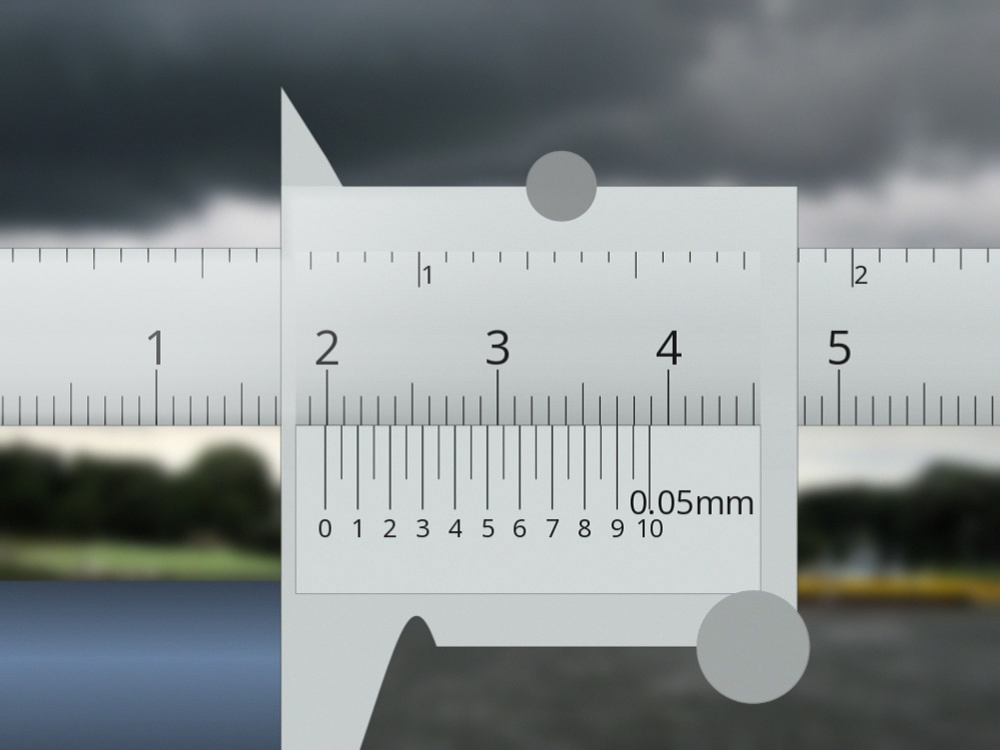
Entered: {"value": 19.9, "unit": "mm"}
